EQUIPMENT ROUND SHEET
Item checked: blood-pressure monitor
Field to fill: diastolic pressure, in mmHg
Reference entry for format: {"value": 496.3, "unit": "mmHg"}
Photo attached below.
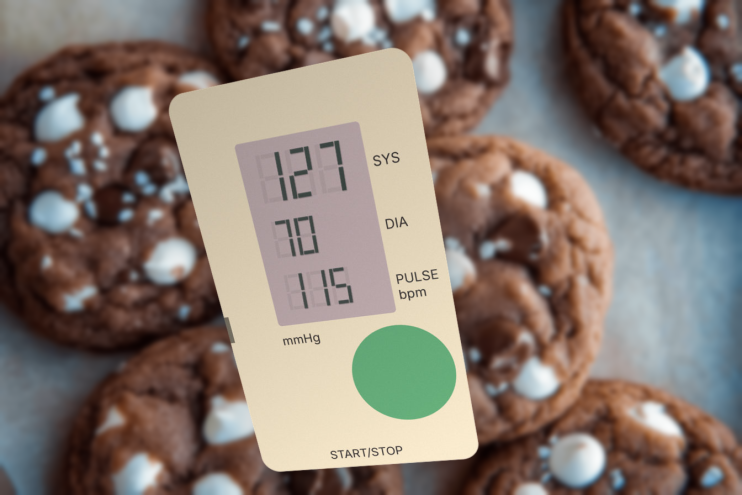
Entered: {"value": 70, "unit": "mmHg"}
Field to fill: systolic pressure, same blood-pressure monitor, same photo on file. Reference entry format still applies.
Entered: {"value": 127, "unit": "mmHg"}
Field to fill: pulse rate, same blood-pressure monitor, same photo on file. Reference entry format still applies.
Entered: {"value": 115, "unit": "bpm"}
